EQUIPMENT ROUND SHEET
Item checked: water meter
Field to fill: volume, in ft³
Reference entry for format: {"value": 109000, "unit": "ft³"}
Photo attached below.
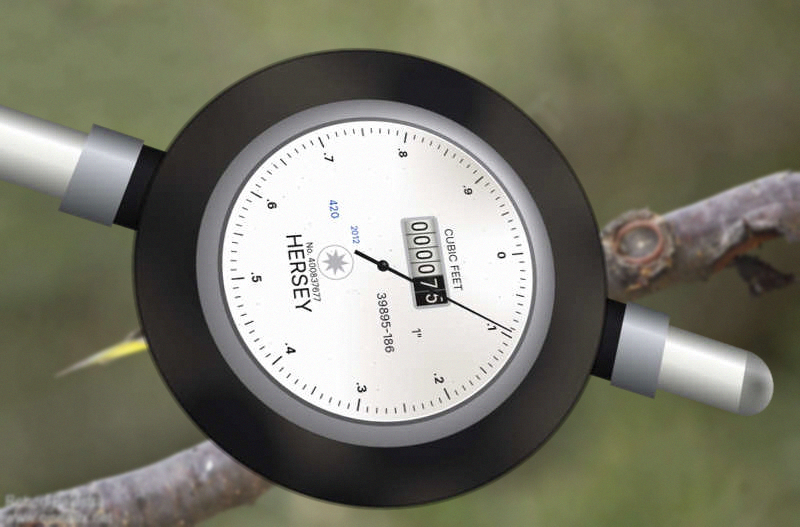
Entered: {"value": 75.09, "unit": "ft³"}
